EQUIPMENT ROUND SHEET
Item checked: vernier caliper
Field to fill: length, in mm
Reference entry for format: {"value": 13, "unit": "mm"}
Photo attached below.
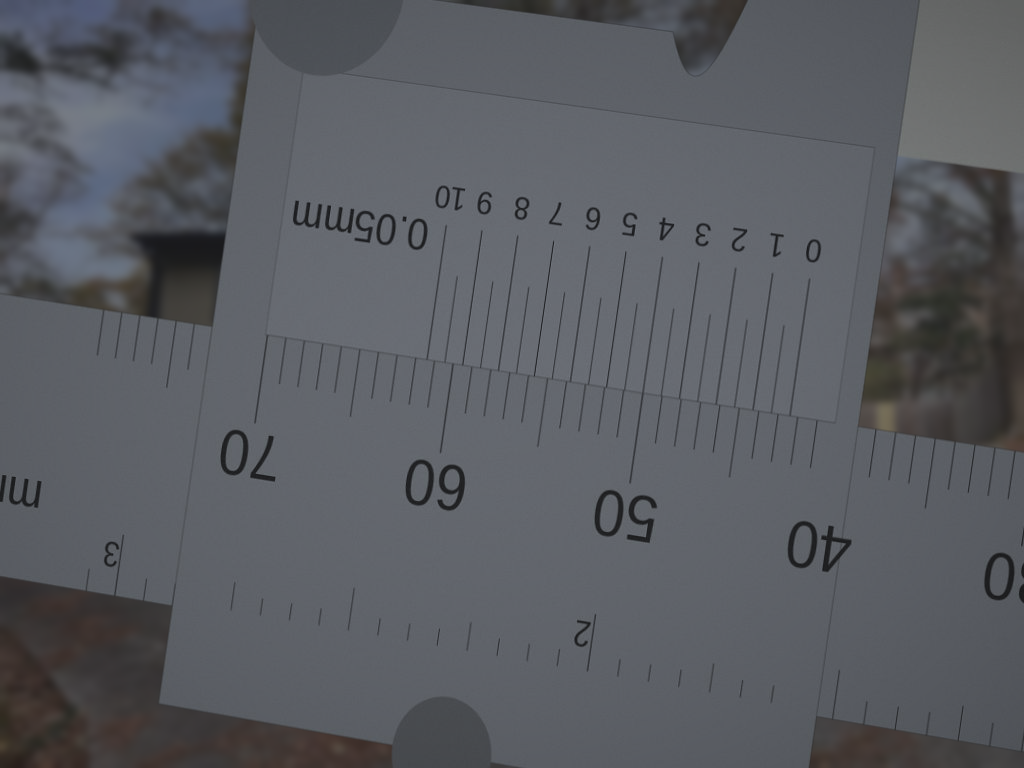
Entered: {"value": 42.4, "unit": "mm"}
